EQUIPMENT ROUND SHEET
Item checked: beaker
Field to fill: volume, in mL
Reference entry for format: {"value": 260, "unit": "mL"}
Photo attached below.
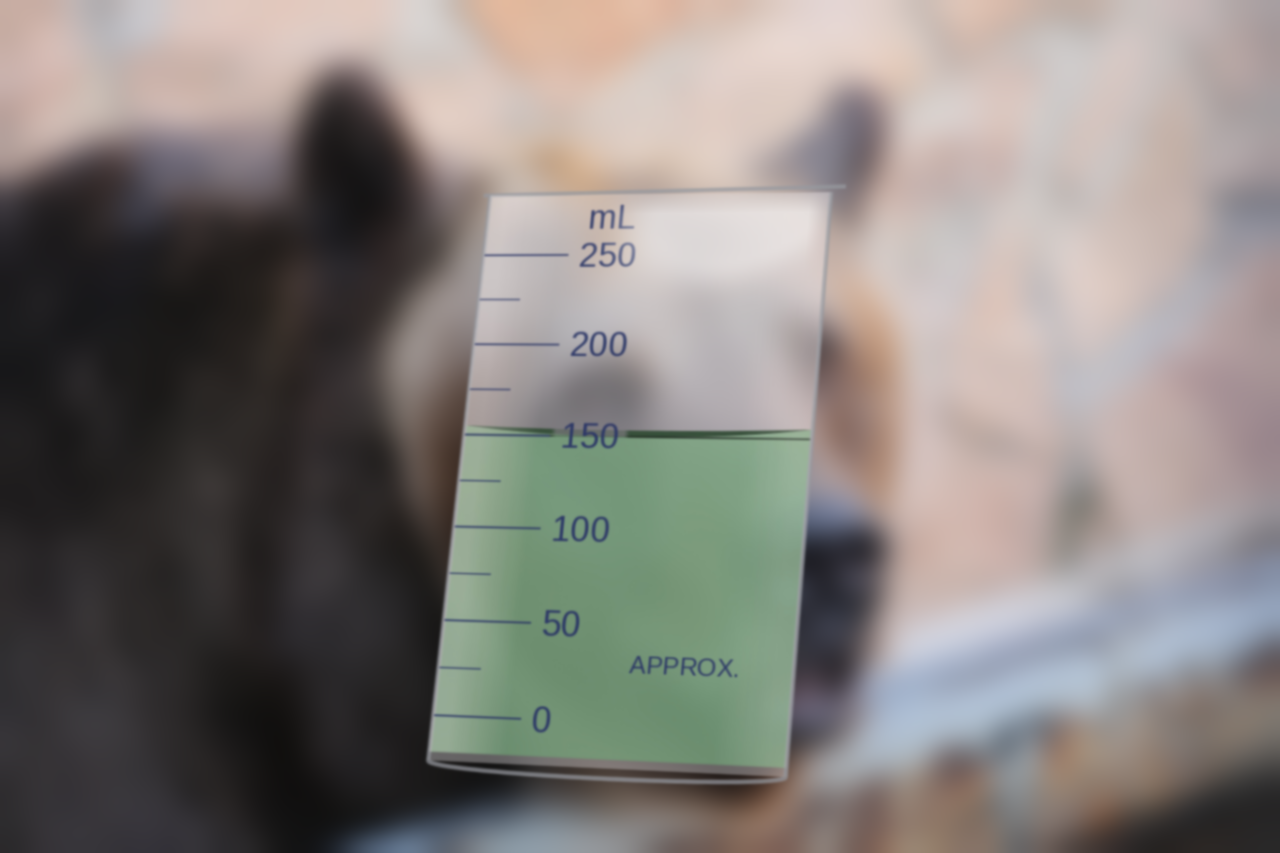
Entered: {"value": 150, "unit": "mL"}
